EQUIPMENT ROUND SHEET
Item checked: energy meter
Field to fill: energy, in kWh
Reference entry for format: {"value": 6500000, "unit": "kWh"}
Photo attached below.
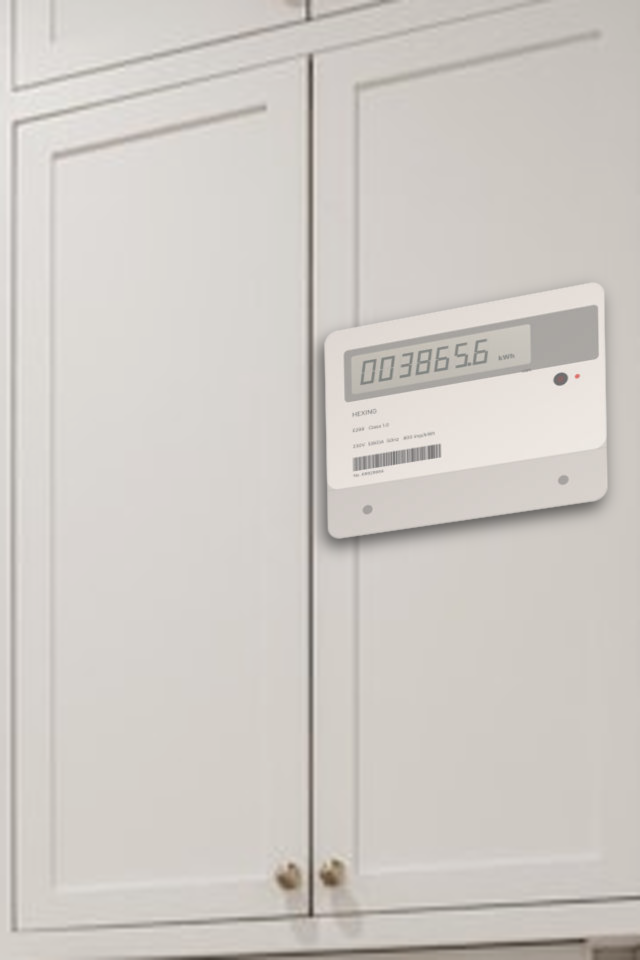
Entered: {"value": 3865.6, "unit": "kWh"}
